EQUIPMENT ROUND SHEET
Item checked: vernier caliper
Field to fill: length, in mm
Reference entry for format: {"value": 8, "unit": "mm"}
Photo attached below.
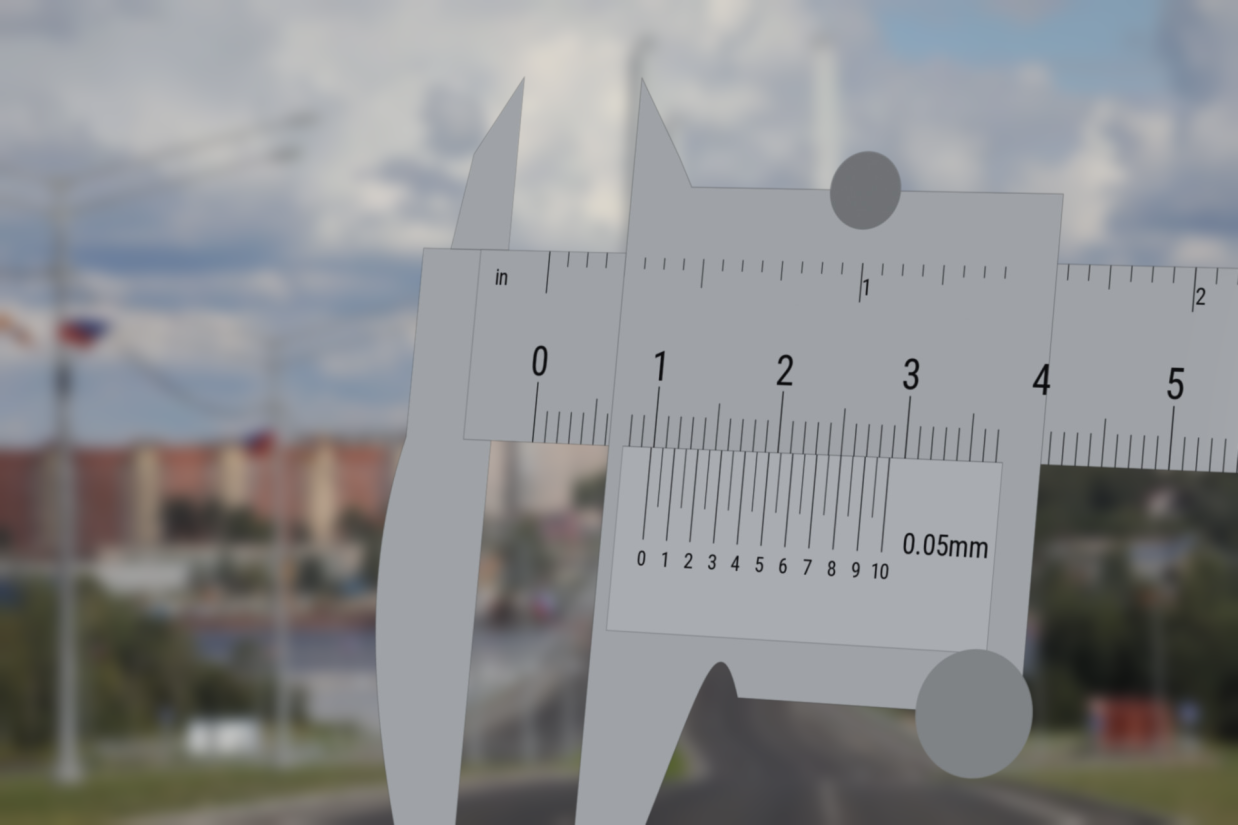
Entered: {"value": 9.8, "unit": "mm"}
